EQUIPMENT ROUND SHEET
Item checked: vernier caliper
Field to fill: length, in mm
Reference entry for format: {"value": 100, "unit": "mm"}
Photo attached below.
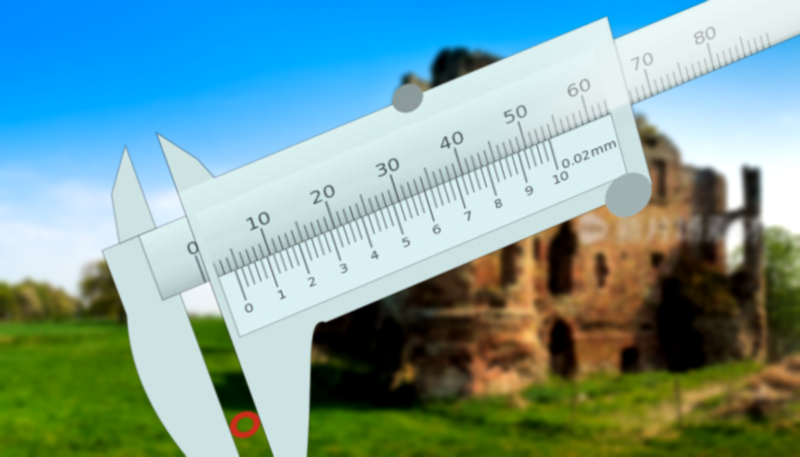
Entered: {"value": 4.6, "unit": "mm"}
